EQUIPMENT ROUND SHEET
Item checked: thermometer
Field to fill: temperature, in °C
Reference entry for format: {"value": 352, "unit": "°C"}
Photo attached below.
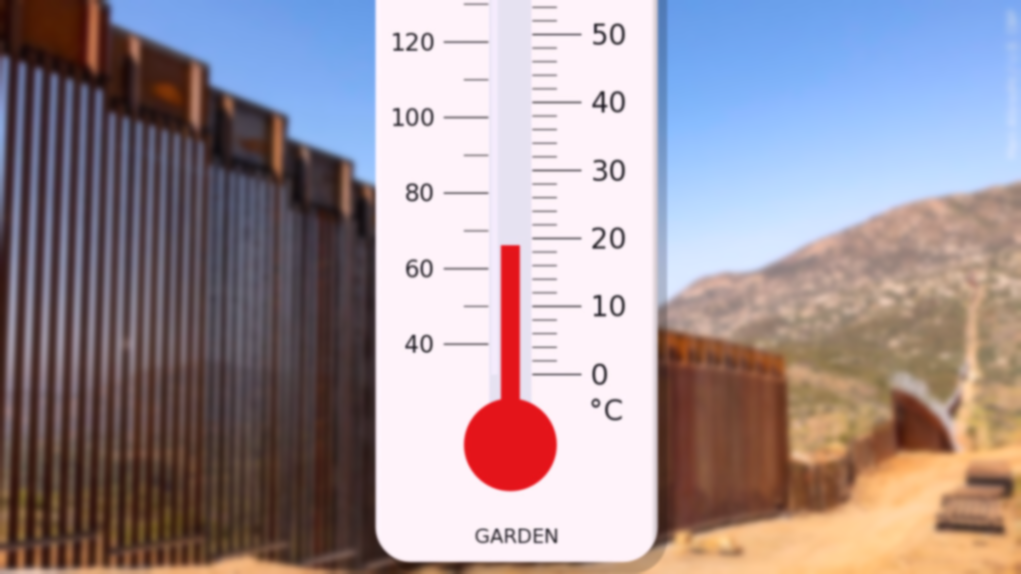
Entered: {"value": 19, "unit": "°C"}
